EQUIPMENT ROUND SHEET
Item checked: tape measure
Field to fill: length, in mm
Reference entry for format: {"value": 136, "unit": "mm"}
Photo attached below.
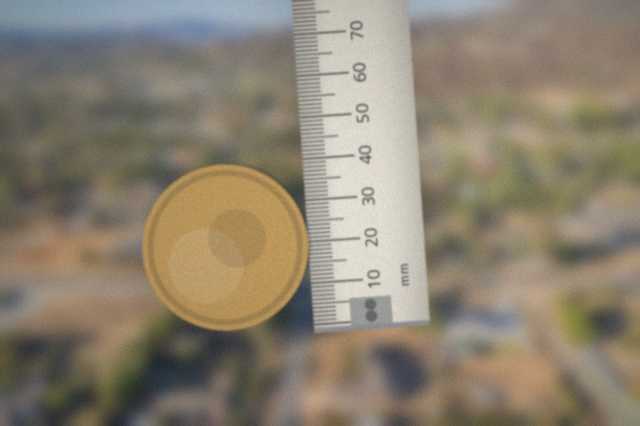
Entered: {"value": 40, "unit": "mm"}
